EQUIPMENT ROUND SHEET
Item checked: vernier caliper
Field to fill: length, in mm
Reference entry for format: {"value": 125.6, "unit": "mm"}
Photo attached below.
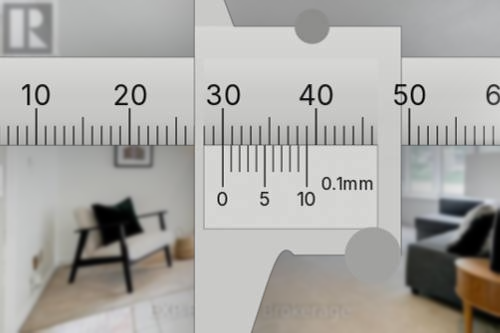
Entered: {"value": 30.0, "unit": "mm"}
